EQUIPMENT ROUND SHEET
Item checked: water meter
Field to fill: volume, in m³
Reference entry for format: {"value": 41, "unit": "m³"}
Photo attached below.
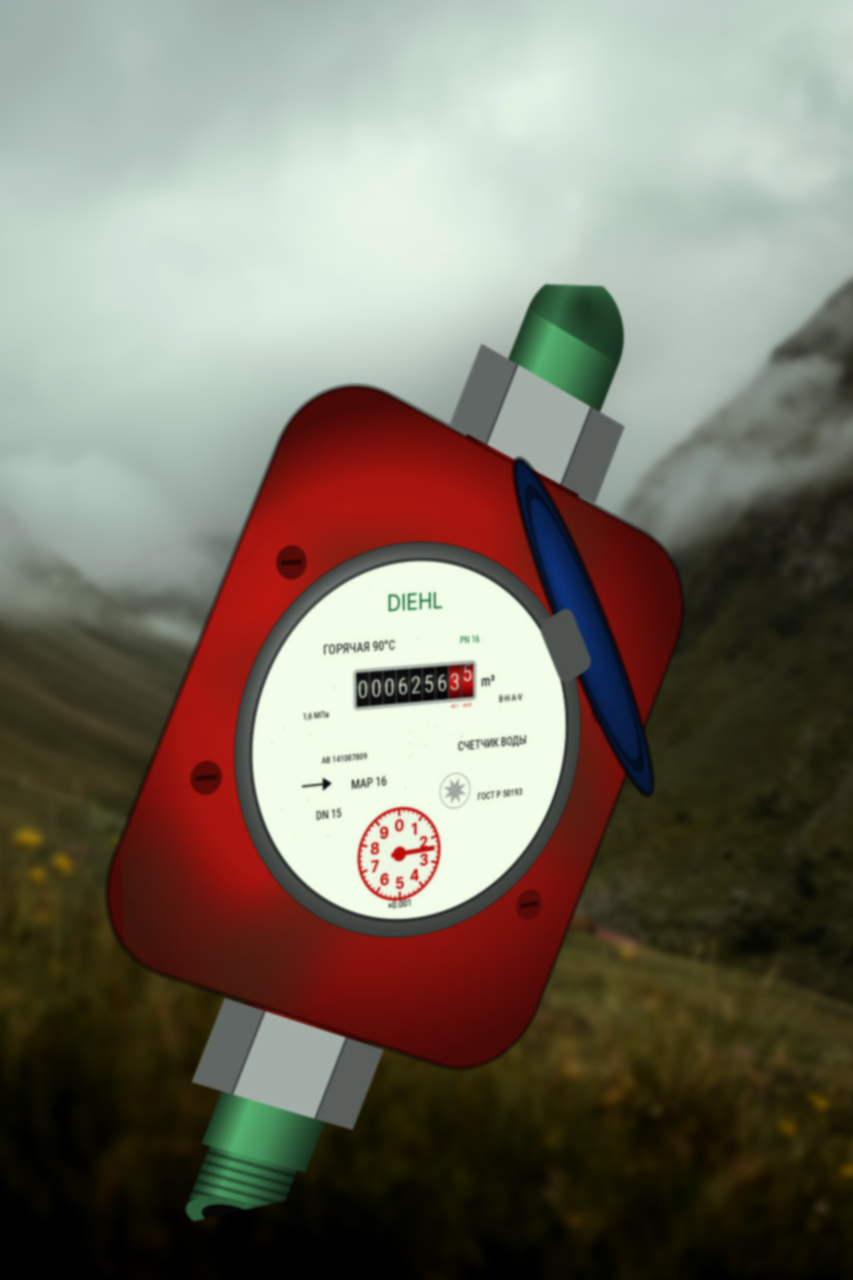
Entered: {"value": 6256.352, "unit": "m³"}
